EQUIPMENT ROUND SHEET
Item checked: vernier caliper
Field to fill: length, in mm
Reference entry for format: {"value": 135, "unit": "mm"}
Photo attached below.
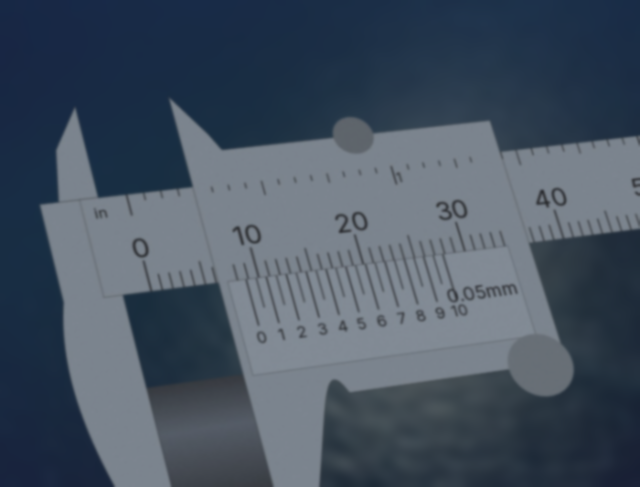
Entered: {"value": 8.8, "unit": "mm"}
